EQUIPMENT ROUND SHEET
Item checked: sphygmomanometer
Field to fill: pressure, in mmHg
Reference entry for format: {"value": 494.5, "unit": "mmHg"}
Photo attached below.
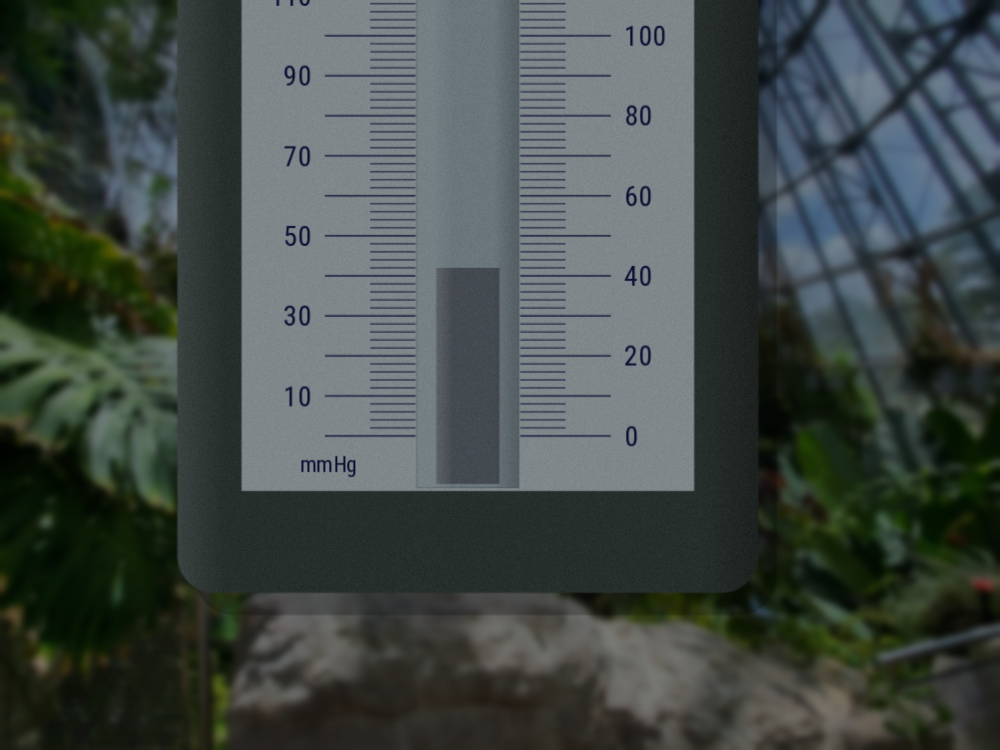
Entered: {"value": 42, "unit": "mmHg"}
